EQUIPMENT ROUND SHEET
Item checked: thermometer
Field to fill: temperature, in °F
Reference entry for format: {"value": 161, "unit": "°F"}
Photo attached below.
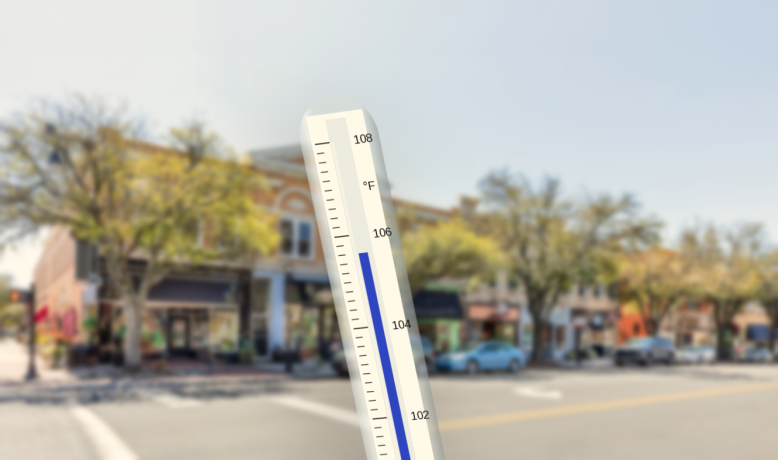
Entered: {"value": 105.6, "unit": "°F"}
